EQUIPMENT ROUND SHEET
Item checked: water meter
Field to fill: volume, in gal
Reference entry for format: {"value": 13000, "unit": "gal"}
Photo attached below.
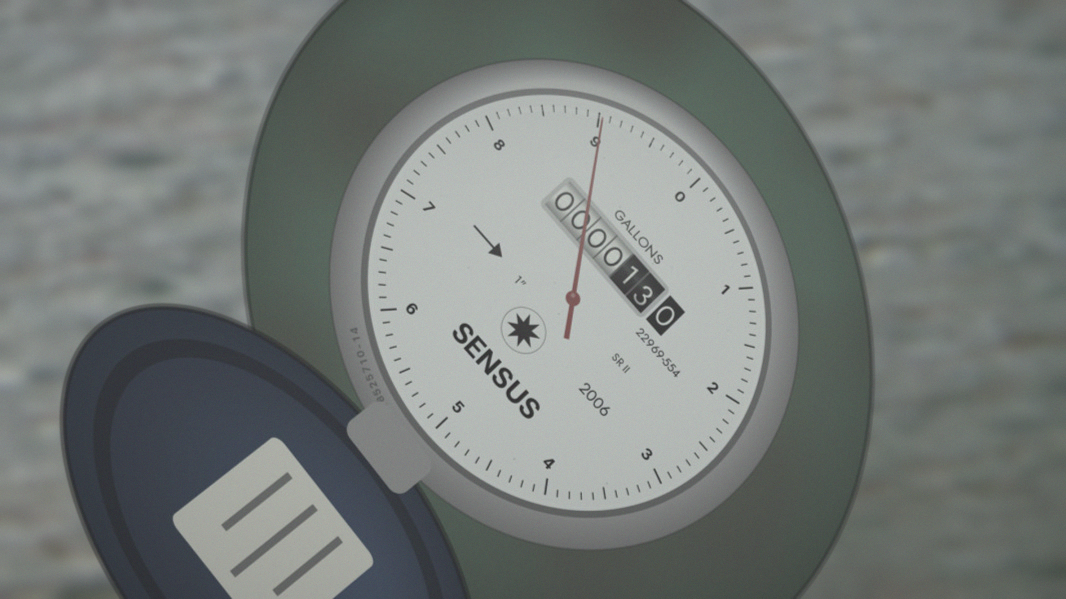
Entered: {"value": 129.0, "unit": "gal"}
